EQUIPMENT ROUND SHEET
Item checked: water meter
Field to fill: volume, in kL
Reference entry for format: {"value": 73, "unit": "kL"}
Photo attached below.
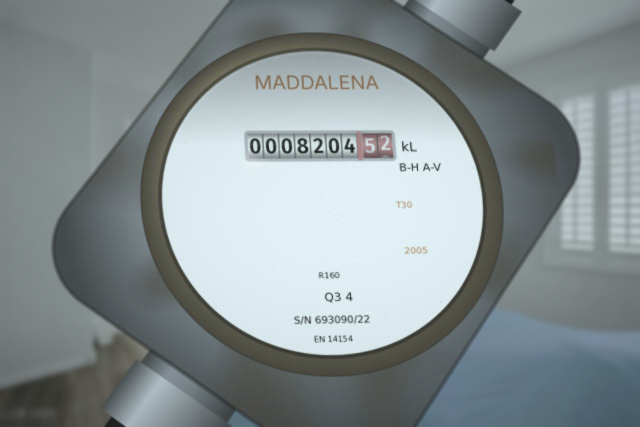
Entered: {"value": 8204.52, "unit": "kL"}
